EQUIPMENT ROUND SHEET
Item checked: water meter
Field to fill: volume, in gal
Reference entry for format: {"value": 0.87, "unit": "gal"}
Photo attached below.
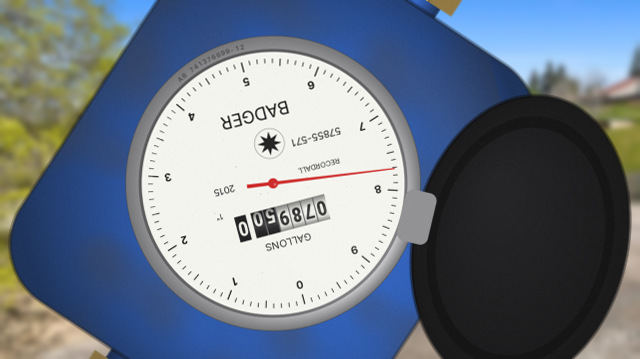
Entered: {"value": 789497.7, "unit": "gal"}
